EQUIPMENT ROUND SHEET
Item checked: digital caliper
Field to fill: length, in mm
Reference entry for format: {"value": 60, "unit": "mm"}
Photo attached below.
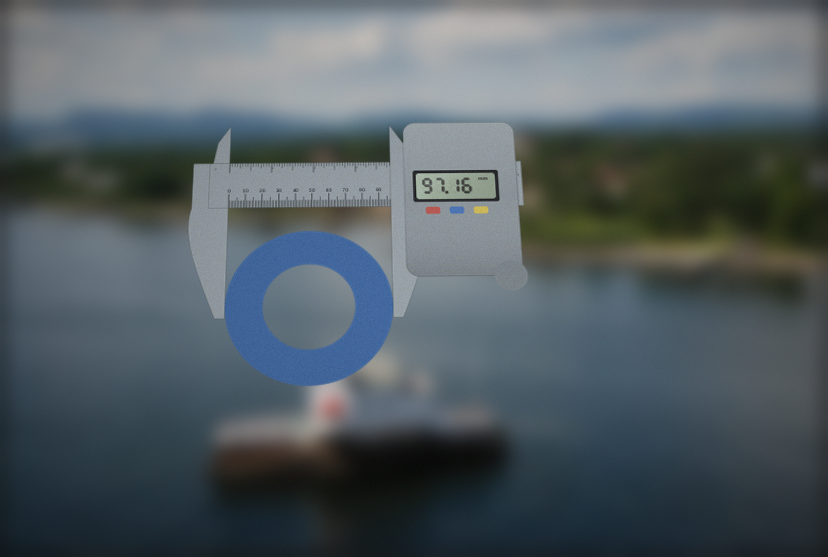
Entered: {"value": 97.16, "unit": "mm"}
